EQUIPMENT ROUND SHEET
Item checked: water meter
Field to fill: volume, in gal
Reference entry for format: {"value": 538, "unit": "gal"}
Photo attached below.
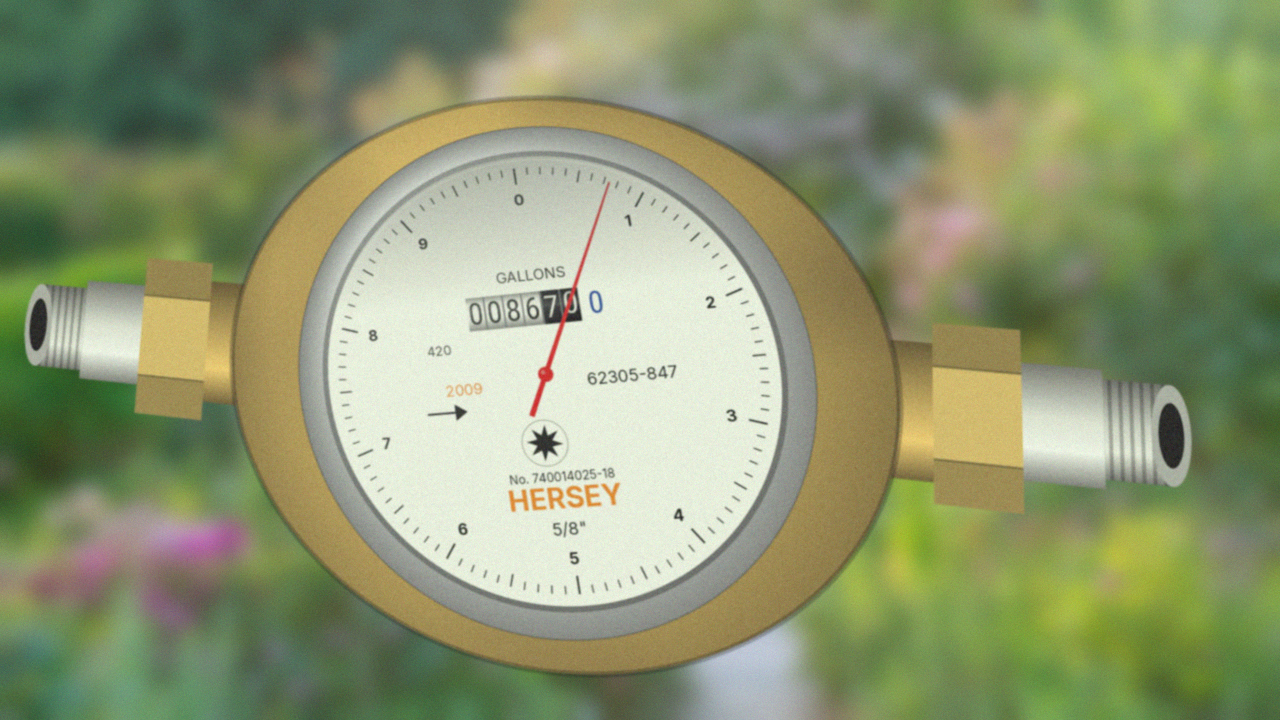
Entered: {"value": 86700.7, "unit": "gal"}
